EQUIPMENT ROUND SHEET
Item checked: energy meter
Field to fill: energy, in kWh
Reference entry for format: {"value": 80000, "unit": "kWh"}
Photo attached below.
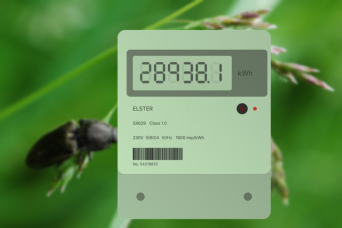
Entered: {"value": 28938.1, "unit": "kWh"}
